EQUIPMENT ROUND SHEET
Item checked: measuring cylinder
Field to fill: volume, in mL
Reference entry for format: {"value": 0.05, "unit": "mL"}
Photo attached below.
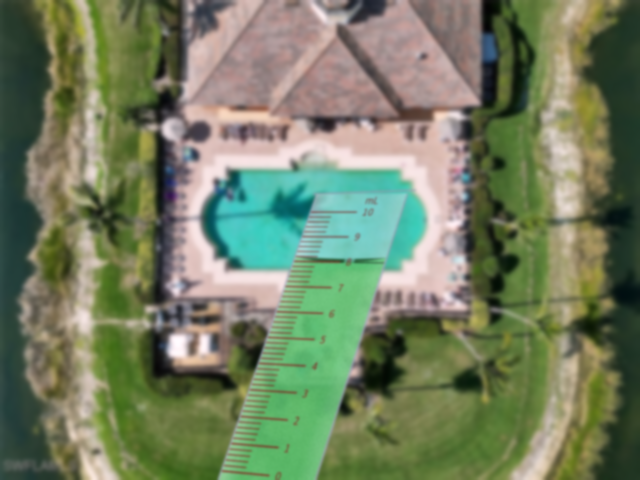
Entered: {"value": 8, "unit": "mL"}
